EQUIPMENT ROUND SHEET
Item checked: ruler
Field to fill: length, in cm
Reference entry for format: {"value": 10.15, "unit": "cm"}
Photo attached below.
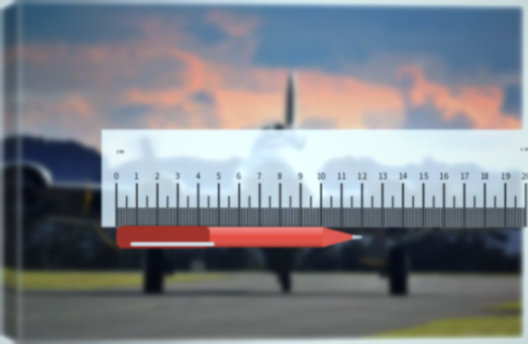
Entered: {"value": 12, "unit": "cm"}
